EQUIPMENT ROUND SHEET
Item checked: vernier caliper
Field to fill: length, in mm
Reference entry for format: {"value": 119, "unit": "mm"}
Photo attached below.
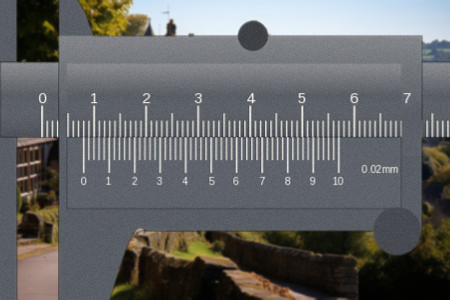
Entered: {"value": 8.0, "unit": "mm"}
